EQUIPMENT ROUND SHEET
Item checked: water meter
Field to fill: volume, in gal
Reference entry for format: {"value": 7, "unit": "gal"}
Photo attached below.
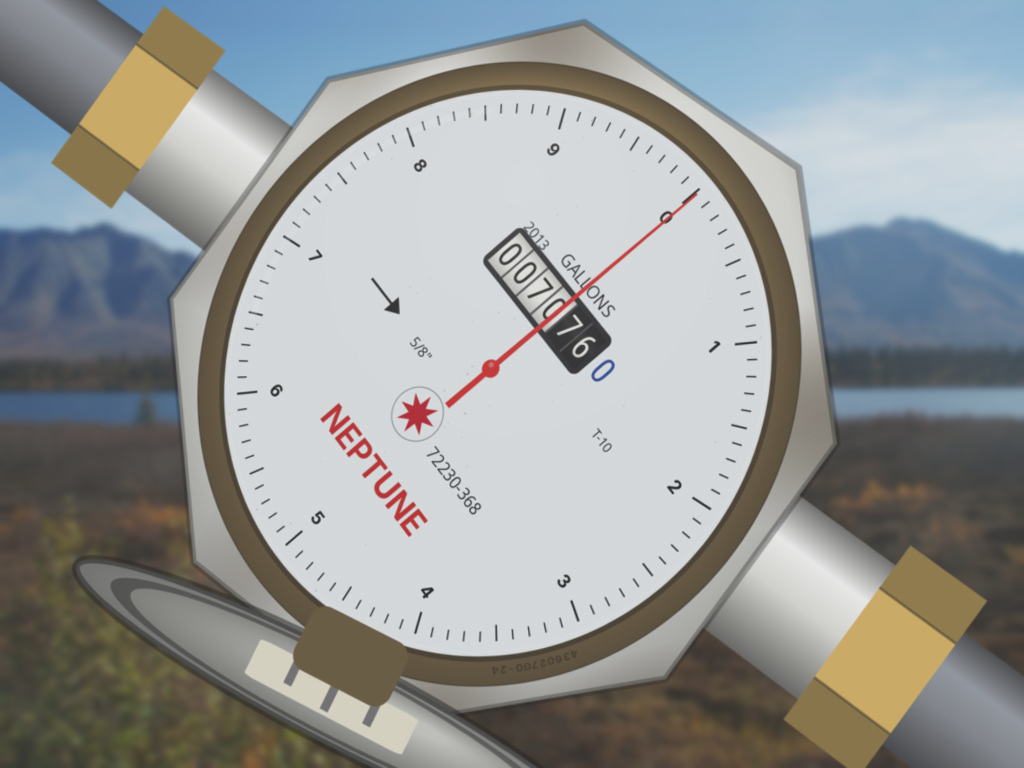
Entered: {"value": 70760.0, "unit": "gal"}
